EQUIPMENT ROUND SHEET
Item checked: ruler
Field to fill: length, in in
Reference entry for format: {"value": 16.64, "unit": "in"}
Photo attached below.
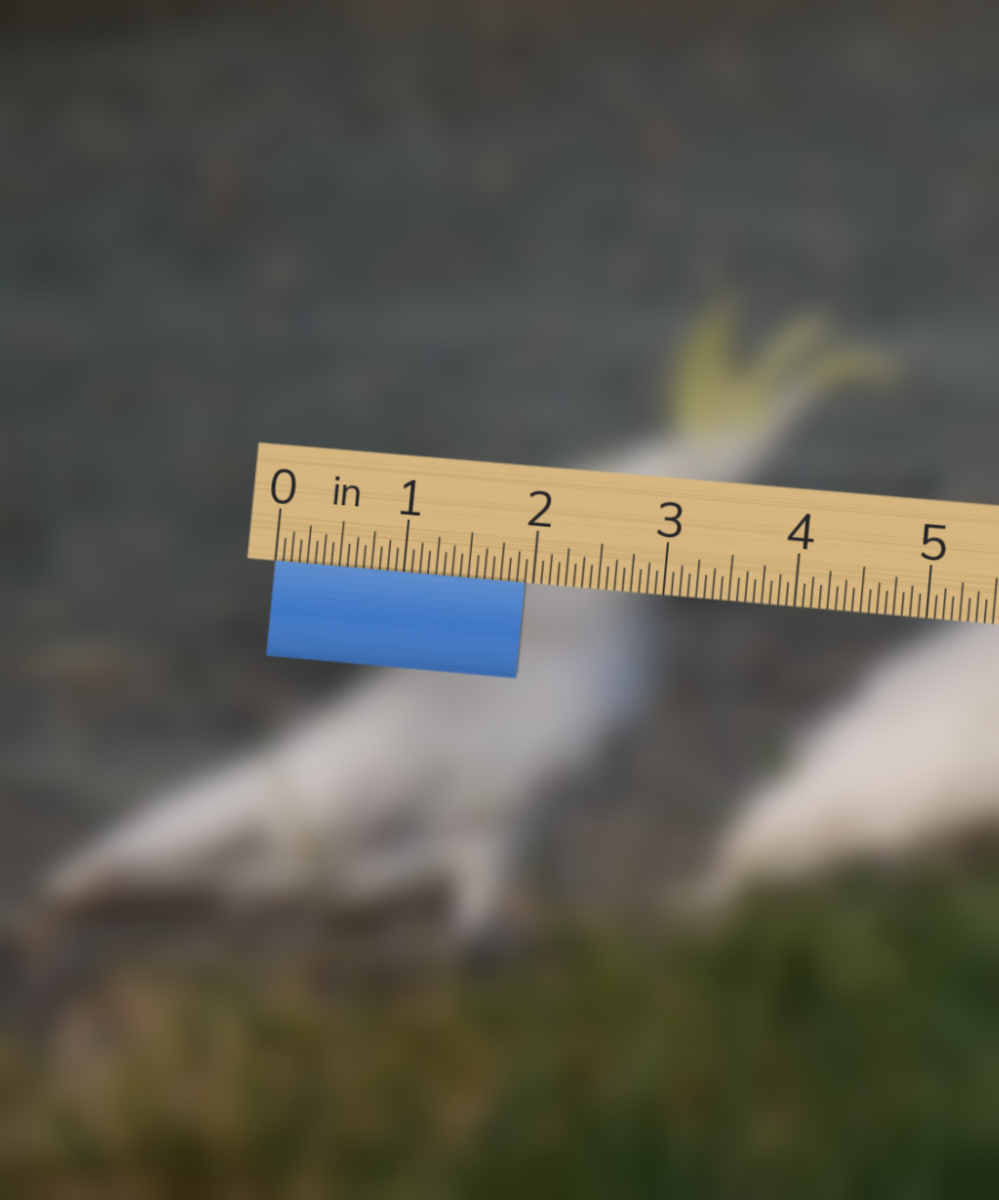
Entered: {"value": 1.9375, "unit": "in"}
